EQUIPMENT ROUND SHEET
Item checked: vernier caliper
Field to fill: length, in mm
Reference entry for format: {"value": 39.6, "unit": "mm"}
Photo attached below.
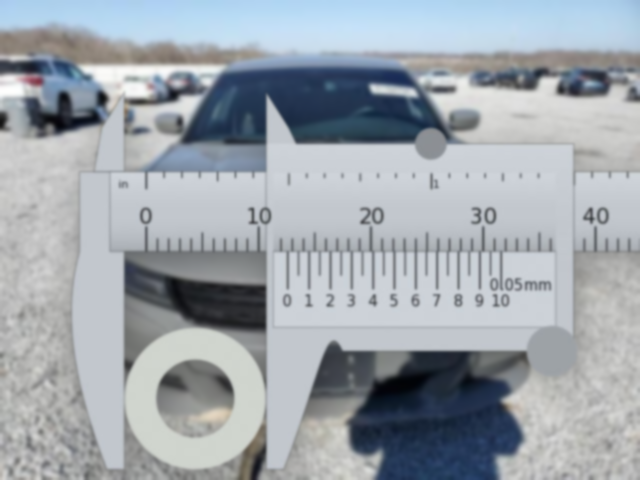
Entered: {"value": 12.6, "unit": "mm"}
